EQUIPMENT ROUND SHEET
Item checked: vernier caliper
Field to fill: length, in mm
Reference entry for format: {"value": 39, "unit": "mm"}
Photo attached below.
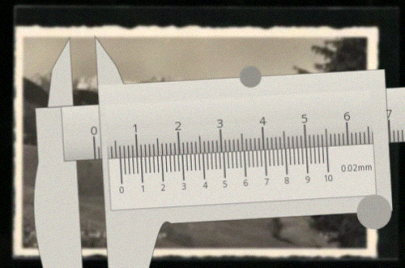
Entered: {"value": 6.0, "unit": "mm"}
